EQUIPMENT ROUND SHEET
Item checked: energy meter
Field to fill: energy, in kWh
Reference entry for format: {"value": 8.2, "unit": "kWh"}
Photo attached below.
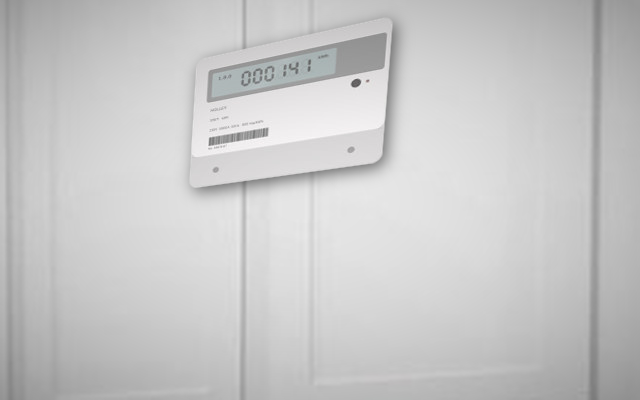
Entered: {"value": 141, "unit": "kWh"}
